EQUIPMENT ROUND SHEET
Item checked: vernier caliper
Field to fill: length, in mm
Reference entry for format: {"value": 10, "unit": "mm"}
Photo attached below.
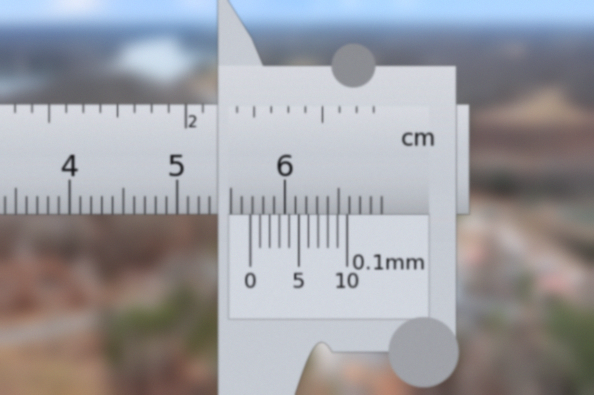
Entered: {"value": 56.8, "unit": "mm"}
